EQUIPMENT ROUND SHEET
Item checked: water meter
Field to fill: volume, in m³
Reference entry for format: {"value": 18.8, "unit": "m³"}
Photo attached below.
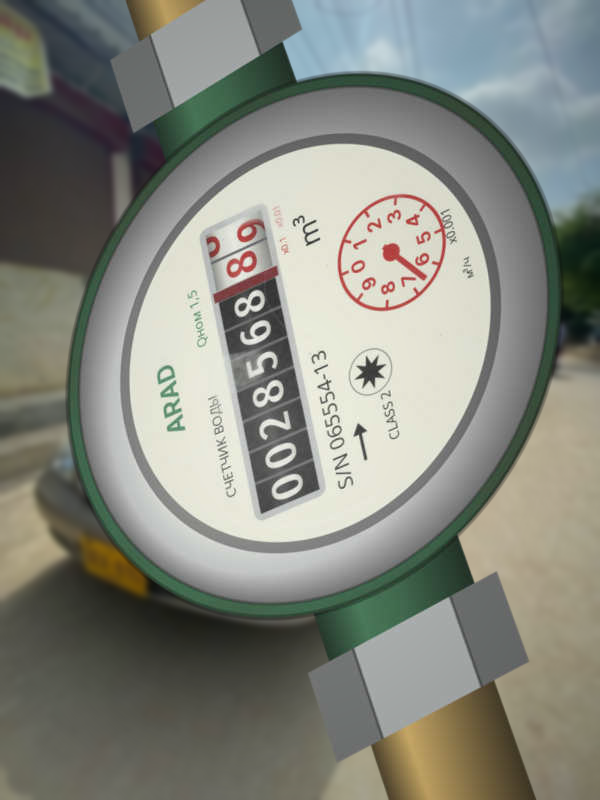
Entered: {"value": 28568.886, "unit": "m³"}
